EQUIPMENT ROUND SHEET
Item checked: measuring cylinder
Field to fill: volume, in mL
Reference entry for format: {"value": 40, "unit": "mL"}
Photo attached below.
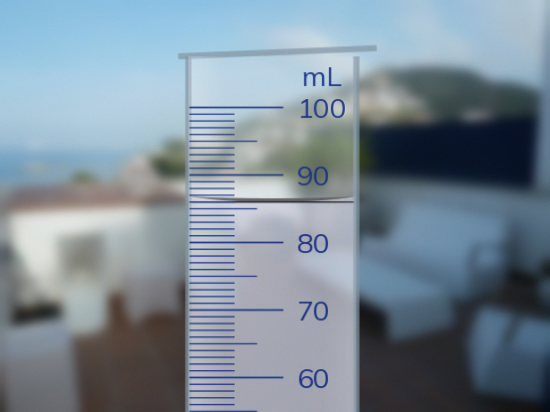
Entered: {"value": 86, "unit": "mL"}
